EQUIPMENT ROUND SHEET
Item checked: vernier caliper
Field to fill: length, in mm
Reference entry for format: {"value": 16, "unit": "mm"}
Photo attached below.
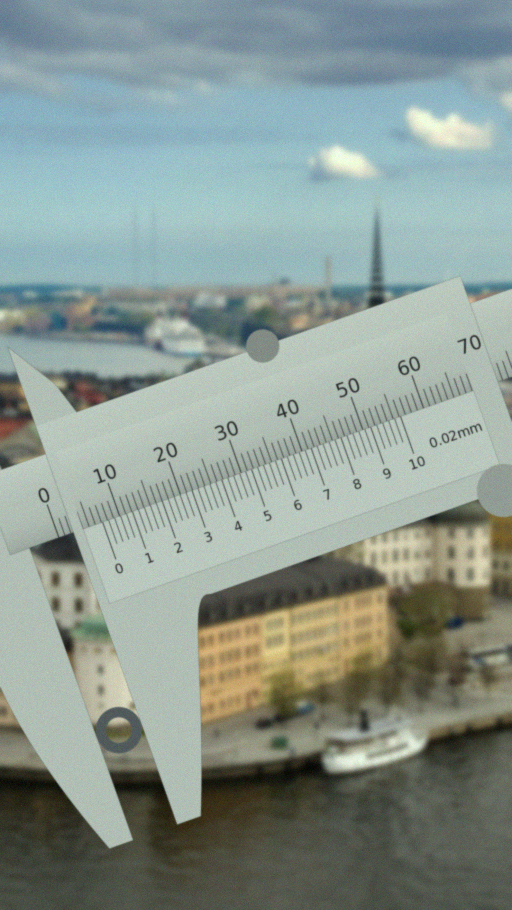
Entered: {"value": 7.2, "unit": "mm"}
